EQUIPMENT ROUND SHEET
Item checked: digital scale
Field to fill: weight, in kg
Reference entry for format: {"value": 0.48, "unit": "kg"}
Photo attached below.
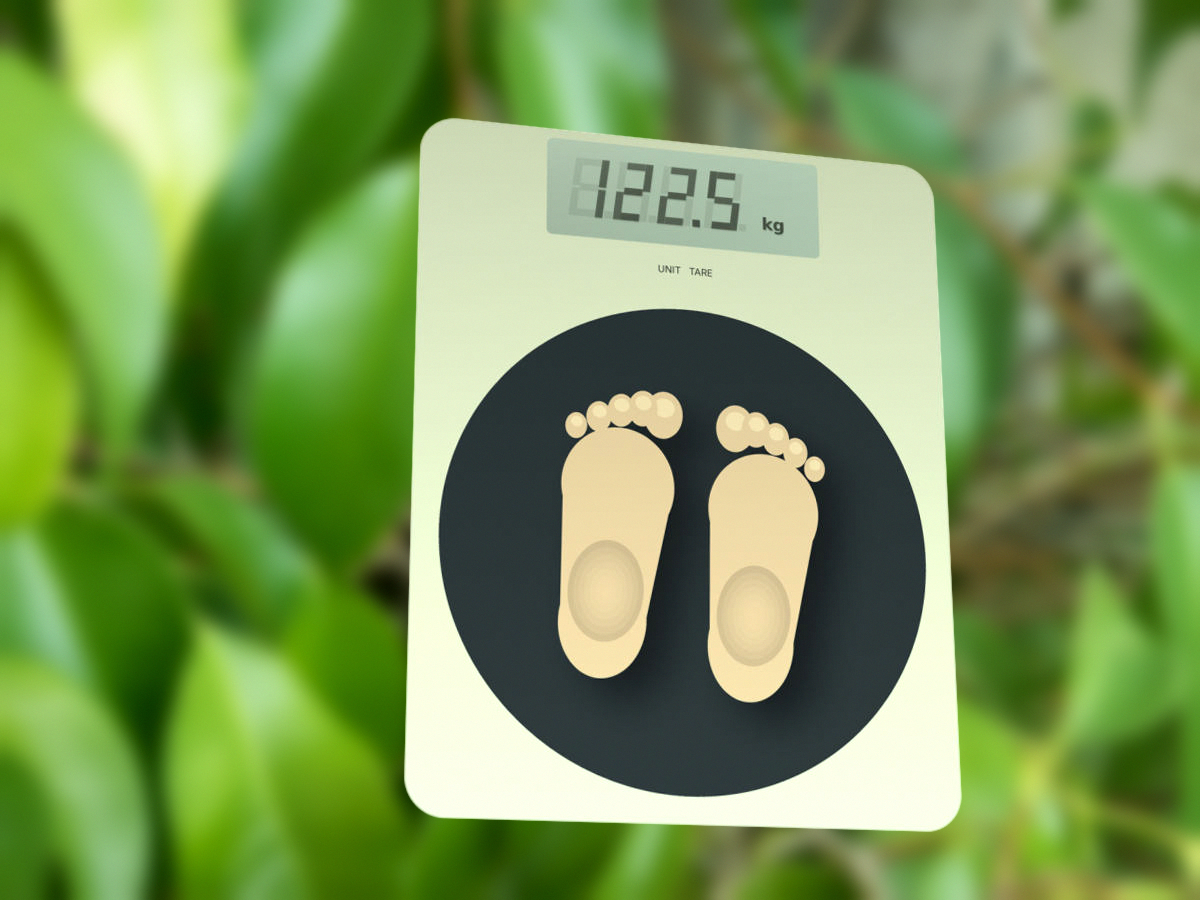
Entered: {"value": 122.5, "unit": "kg"}
